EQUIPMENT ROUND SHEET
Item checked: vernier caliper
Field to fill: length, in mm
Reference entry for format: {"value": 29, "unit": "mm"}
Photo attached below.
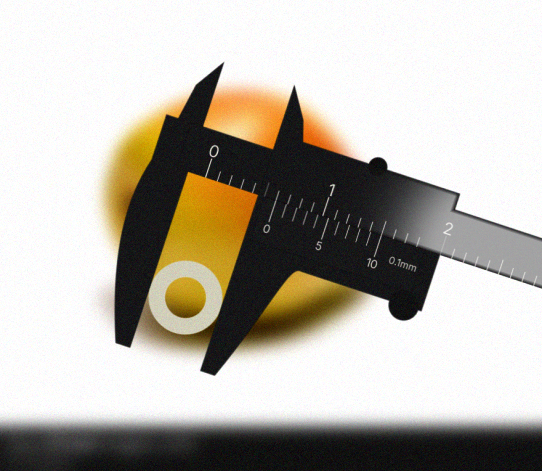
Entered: {"value": 6.0, "unit": "mm"}
